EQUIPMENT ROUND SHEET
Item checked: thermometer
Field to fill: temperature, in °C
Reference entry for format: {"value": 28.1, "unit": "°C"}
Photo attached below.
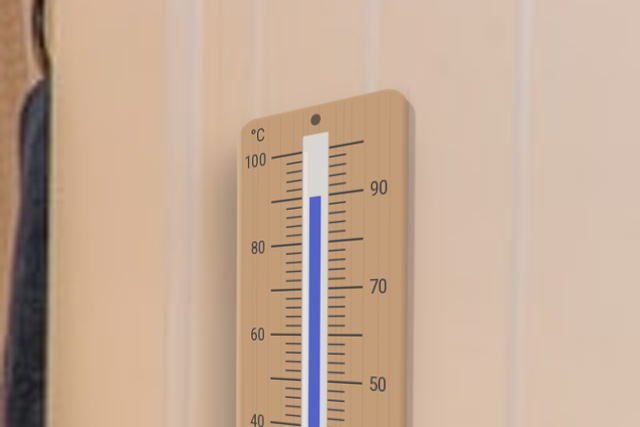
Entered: {"value": 90, "unit": "°C"}
